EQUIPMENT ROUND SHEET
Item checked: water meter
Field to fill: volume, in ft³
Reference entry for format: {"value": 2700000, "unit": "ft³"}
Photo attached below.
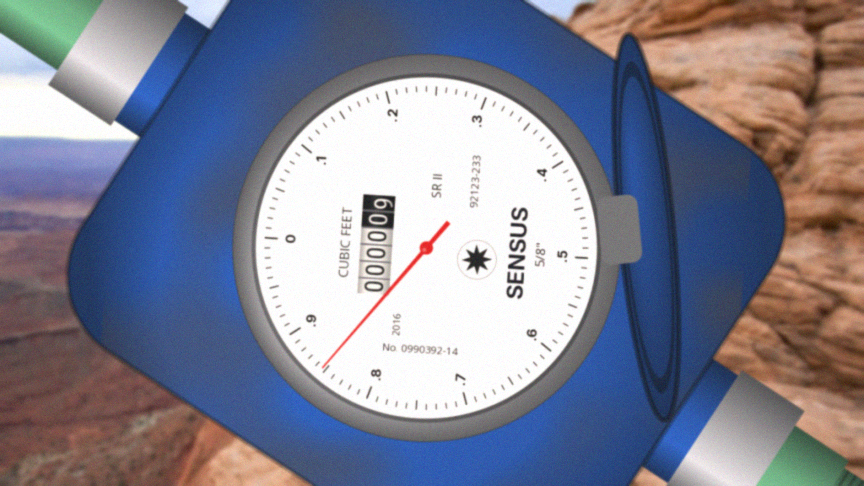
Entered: {"value": 8.85, "unit": "ft³"}
